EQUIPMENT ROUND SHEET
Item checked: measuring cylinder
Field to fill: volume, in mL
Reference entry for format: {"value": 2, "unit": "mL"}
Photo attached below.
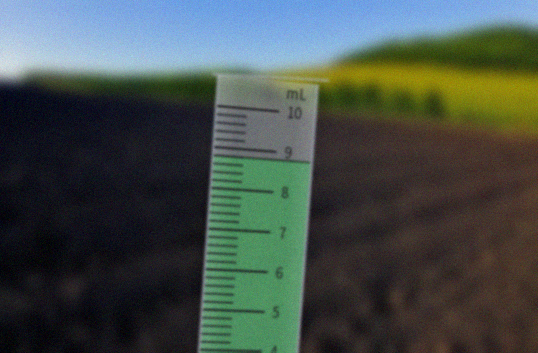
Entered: {"value": 8.8, "unit": "mL"}
